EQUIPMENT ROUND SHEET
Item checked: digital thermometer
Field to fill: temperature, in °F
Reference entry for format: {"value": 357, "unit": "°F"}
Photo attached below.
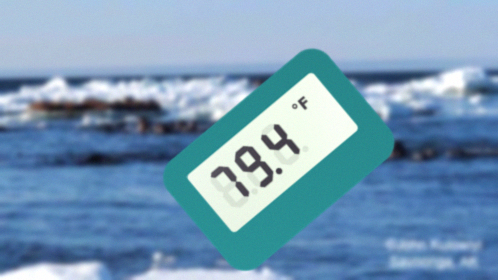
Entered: {"value": 79.4, "unit": "°F"}
